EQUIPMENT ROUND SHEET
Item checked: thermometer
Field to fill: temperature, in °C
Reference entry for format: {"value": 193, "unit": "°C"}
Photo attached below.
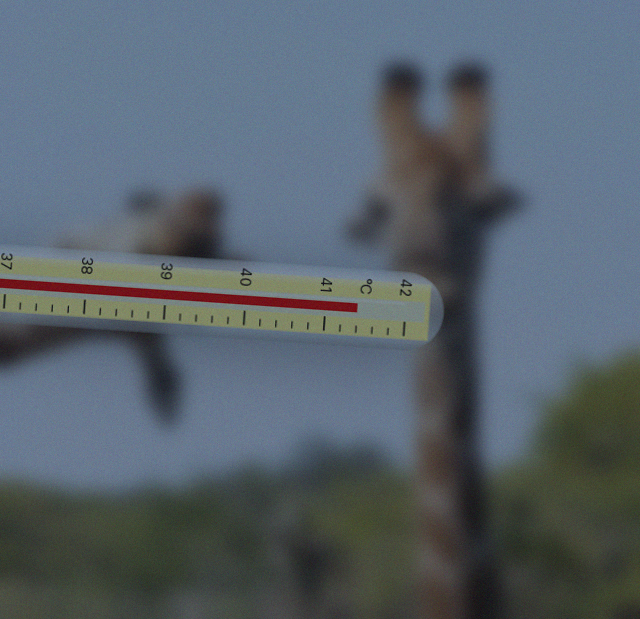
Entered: {"value": 41.4, "unit": "°C"}
